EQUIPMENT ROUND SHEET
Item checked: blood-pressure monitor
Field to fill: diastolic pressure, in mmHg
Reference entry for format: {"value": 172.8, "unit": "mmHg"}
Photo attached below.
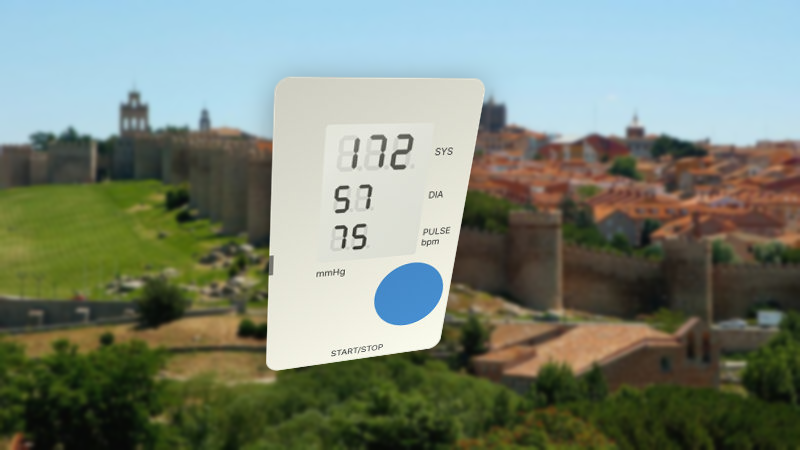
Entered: {"value": 57, "unit": "mmHg"}
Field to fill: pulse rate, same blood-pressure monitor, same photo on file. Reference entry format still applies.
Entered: {"value": 75, "unit": "bpm"}
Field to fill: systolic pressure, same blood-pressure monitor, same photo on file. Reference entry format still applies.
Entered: {"value": 172, "unit": "mmHg"}
